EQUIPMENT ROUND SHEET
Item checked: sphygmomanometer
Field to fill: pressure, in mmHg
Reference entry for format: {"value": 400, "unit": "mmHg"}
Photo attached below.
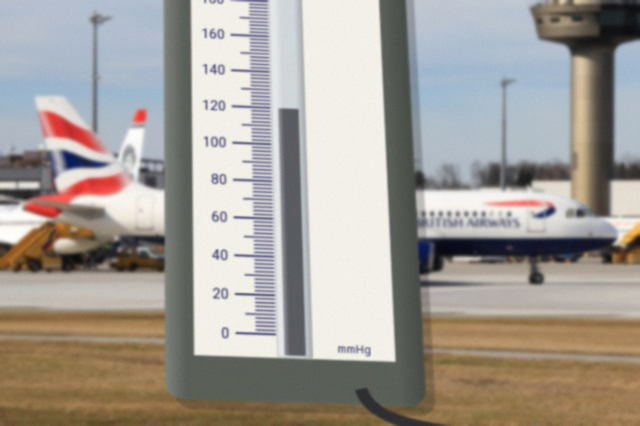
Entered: {"value": 120, "unit": "mmHg"}
